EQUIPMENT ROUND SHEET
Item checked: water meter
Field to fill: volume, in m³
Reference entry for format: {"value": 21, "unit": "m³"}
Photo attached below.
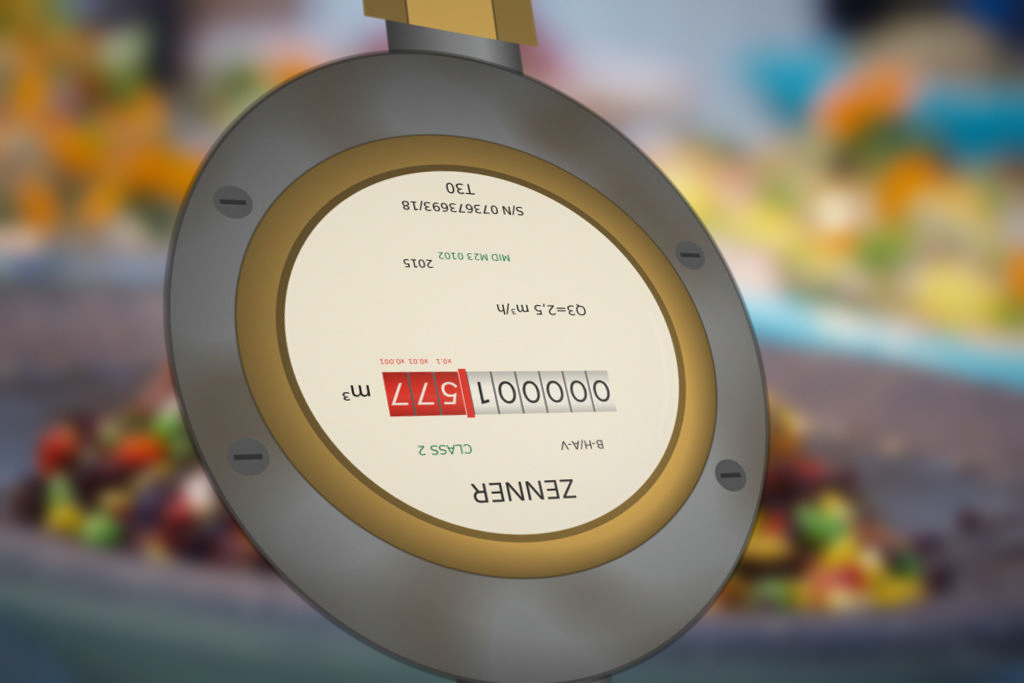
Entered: {"value": 1.577, "unit": "m³"}
